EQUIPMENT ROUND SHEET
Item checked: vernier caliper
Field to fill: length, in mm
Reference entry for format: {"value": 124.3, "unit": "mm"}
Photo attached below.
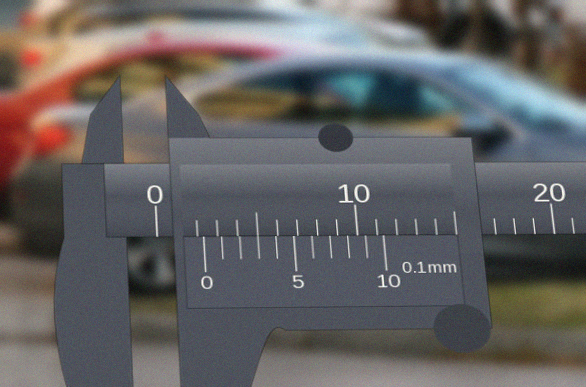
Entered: {"value": 2.3, "unit": "mm"}
